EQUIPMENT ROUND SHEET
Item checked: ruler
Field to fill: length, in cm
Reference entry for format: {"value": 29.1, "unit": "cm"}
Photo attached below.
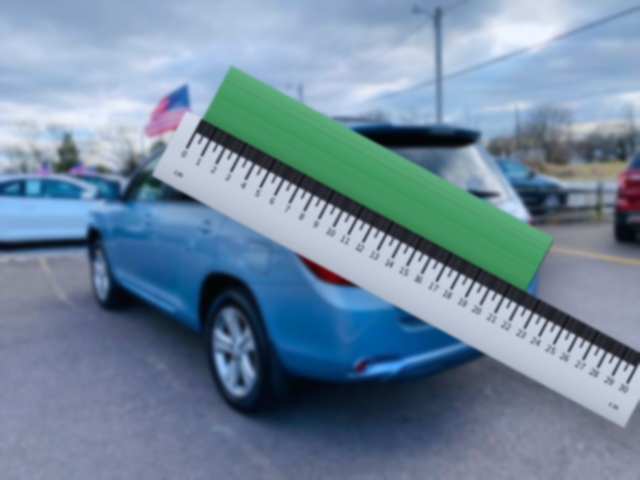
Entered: {"value": 22, "unit": "cm"}
